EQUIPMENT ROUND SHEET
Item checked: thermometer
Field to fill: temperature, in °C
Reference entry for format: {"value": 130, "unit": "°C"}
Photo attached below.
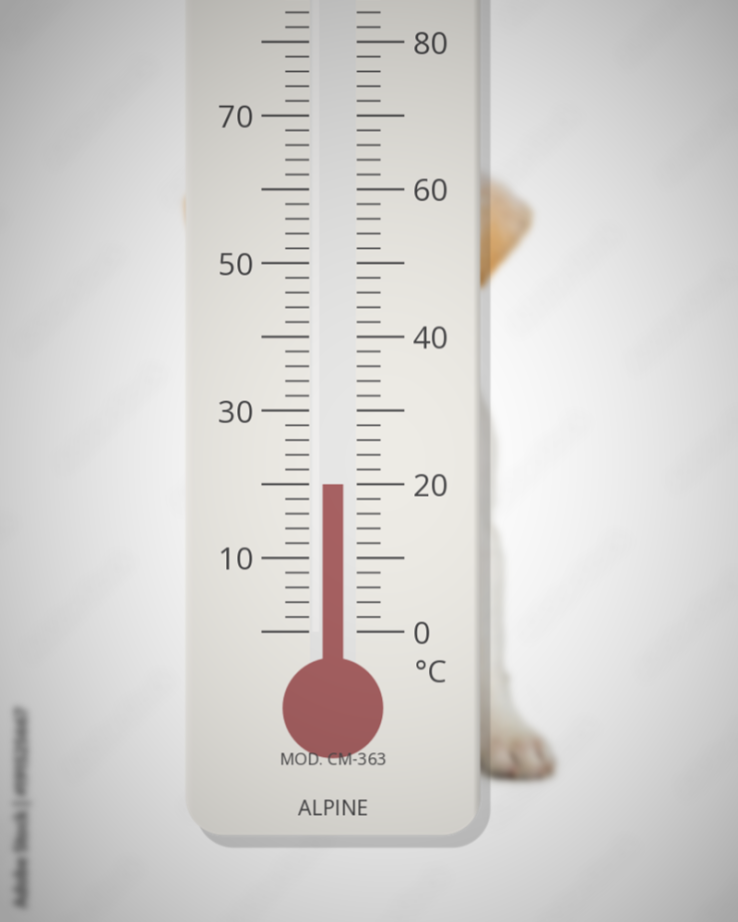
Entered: {"value": 20, "unit": "°C"}
